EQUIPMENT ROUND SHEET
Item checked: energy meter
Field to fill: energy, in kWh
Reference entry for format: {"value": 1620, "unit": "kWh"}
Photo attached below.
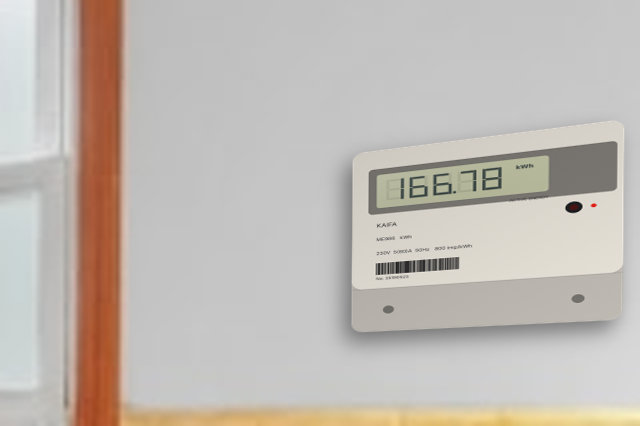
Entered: {"value": 166.78, "unit": "kWh"}
